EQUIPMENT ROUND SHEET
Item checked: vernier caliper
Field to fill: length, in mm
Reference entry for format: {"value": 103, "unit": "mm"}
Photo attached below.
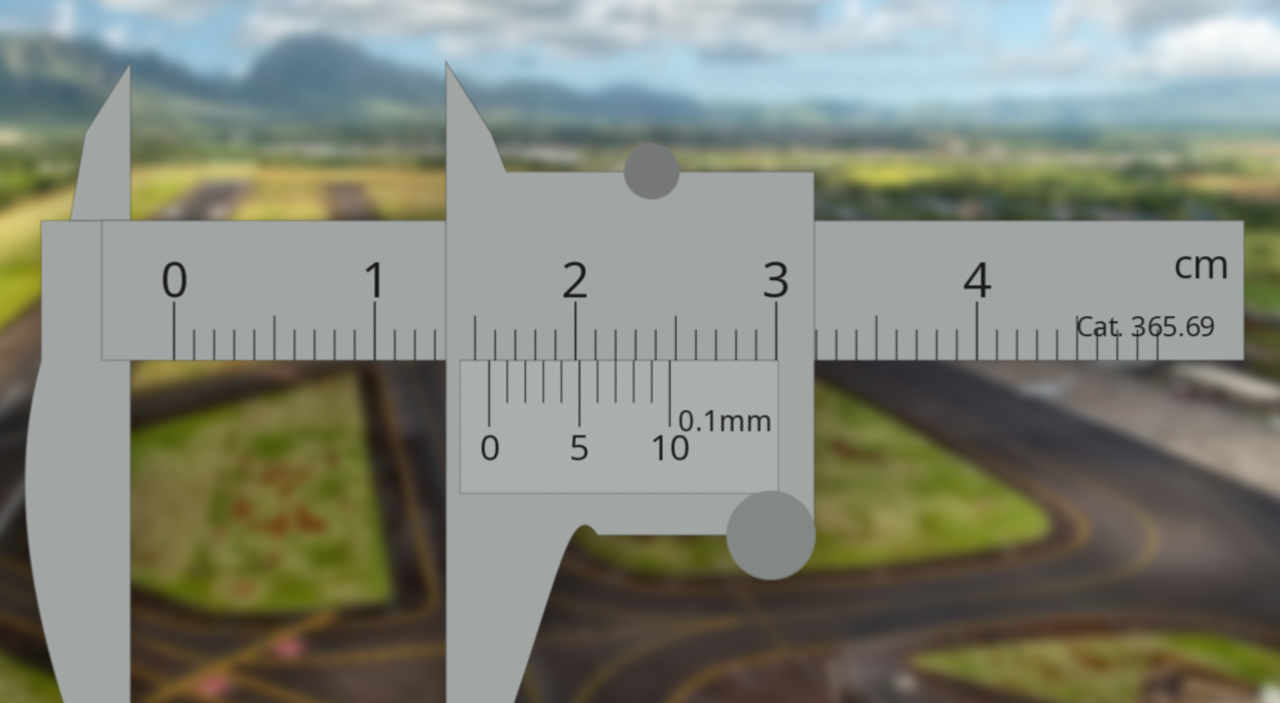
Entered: {"value": 15.7, "unit": "mm"}
